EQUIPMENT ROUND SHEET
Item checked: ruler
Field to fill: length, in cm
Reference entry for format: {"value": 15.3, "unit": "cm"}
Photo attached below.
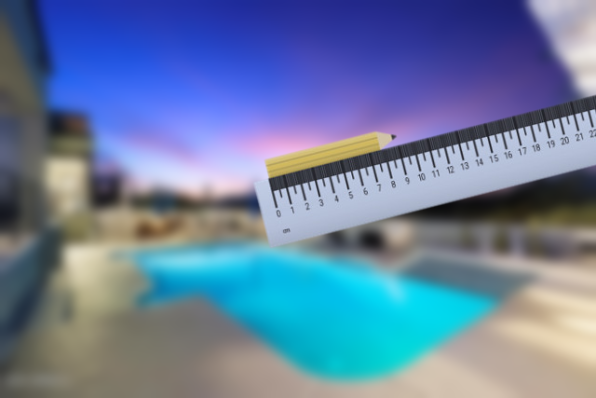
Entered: {"value": 9, "unit": "cm"}
